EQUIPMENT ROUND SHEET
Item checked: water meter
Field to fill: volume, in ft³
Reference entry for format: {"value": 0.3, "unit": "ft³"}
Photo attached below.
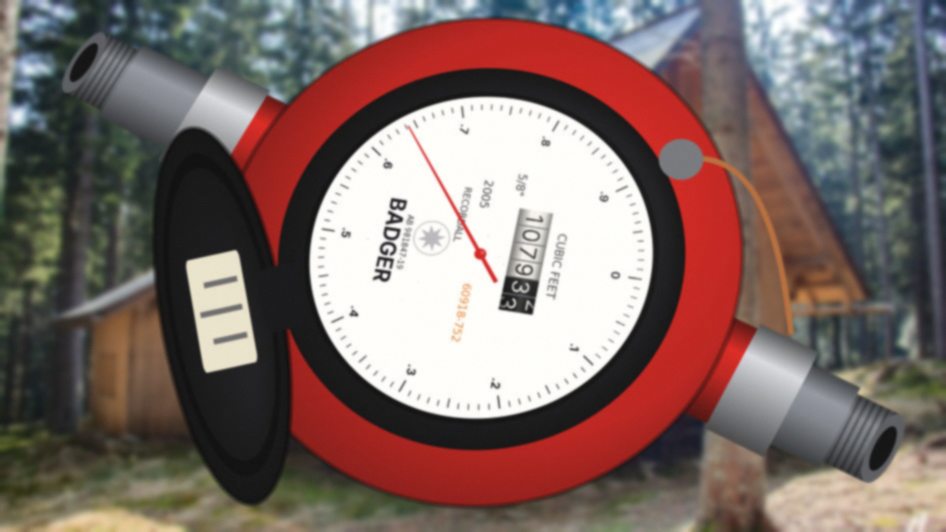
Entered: {"value": 107932.64, "unit": "ft³"}
